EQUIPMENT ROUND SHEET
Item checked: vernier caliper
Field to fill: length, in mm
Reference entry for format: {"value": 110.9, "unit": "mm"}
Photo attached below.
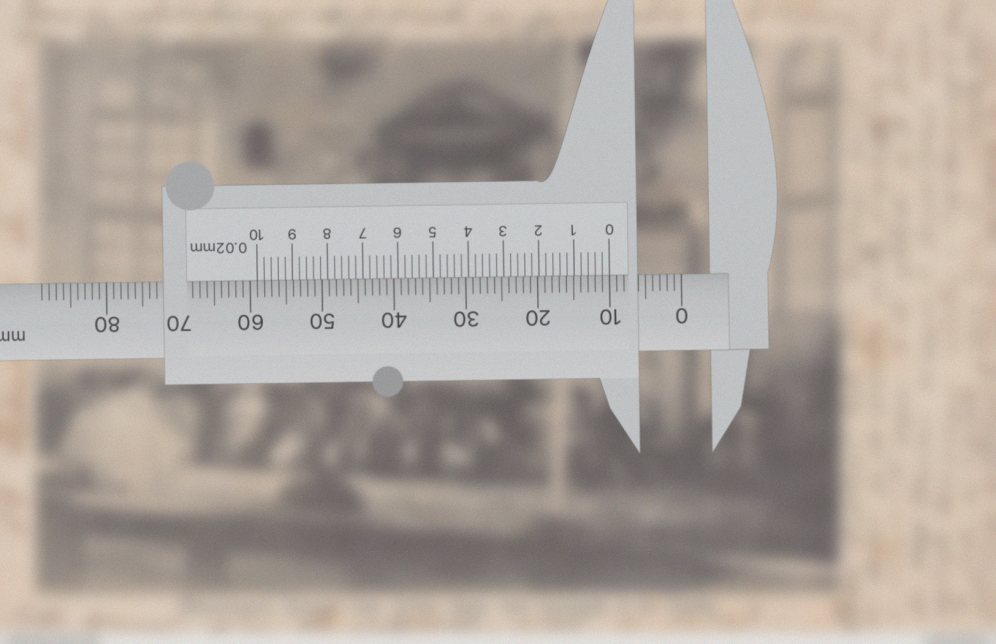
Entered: {"value": 10.0, "unit": "mm"}
